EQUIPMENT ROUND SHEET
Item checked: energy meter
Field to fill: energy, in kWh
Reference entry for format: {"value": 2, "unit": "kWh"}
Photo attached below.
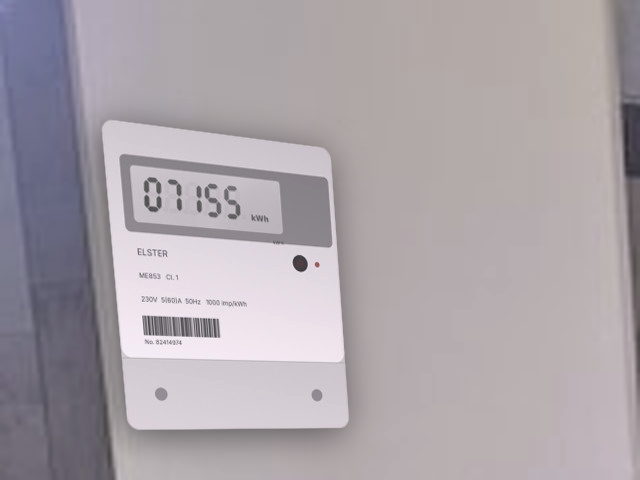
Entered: {"value": 7155, "unit": "kWh"}
